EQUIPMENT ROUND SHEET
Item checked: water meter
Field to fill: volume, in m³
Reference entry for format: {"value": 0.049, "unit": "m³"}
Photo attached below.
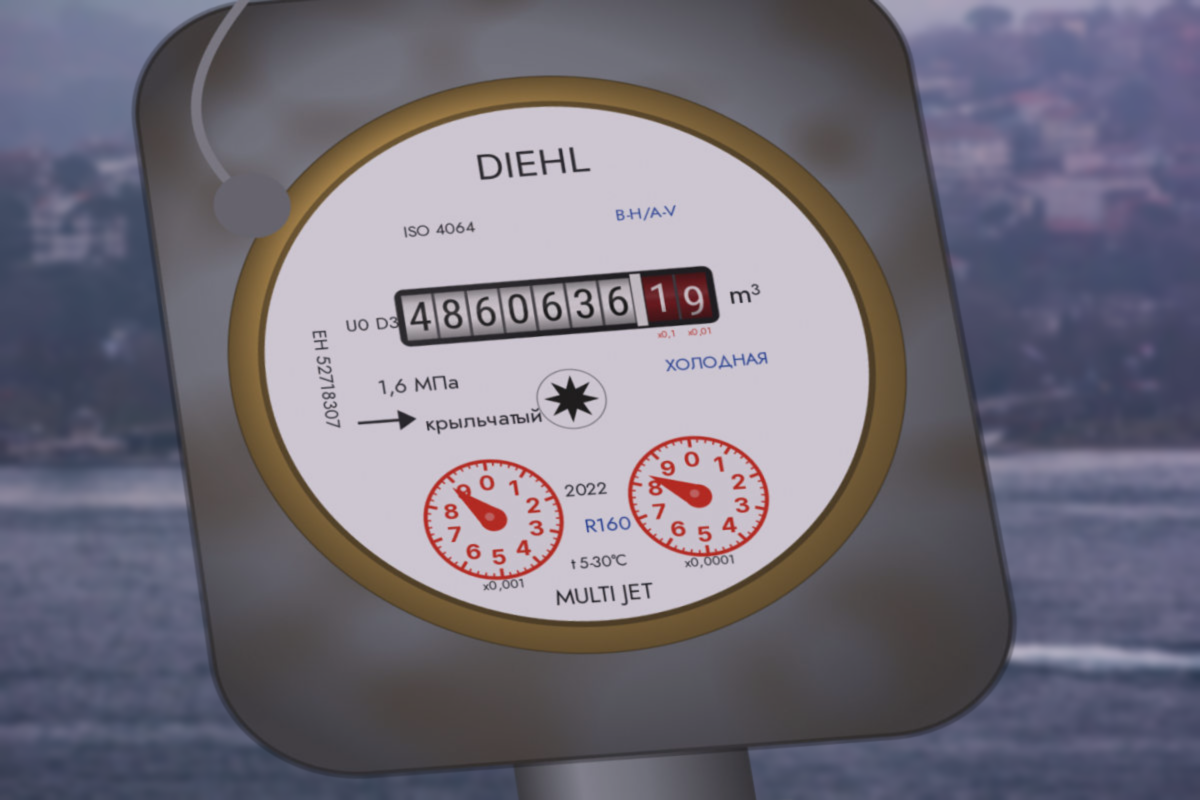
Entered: {"value": 4860636.1888, "unit": "m³"}
